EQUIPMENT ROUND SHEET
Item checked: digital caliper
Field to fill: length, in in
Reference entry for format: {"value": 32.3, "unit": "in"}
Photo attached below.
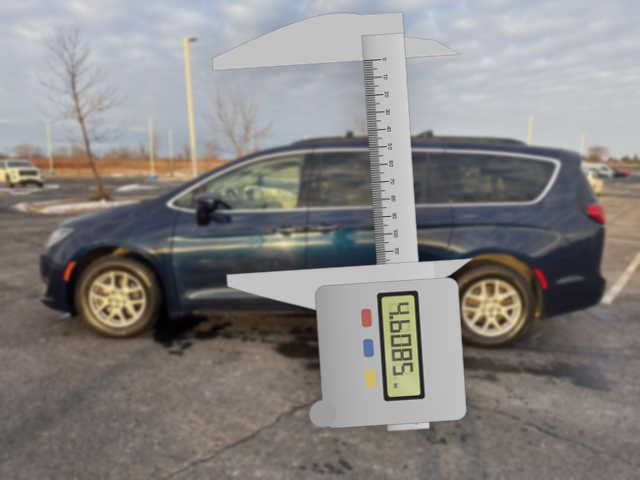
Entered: {"value": 4.6085, "unit": "in"}
